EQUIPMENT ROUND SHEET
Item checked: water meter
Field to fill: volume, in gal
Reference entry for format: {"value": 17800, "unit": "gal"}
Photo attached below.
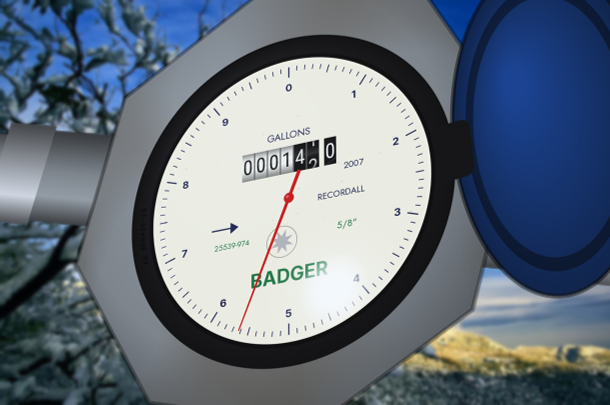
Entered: {"value": 1415.6, "unit": "gal"}
